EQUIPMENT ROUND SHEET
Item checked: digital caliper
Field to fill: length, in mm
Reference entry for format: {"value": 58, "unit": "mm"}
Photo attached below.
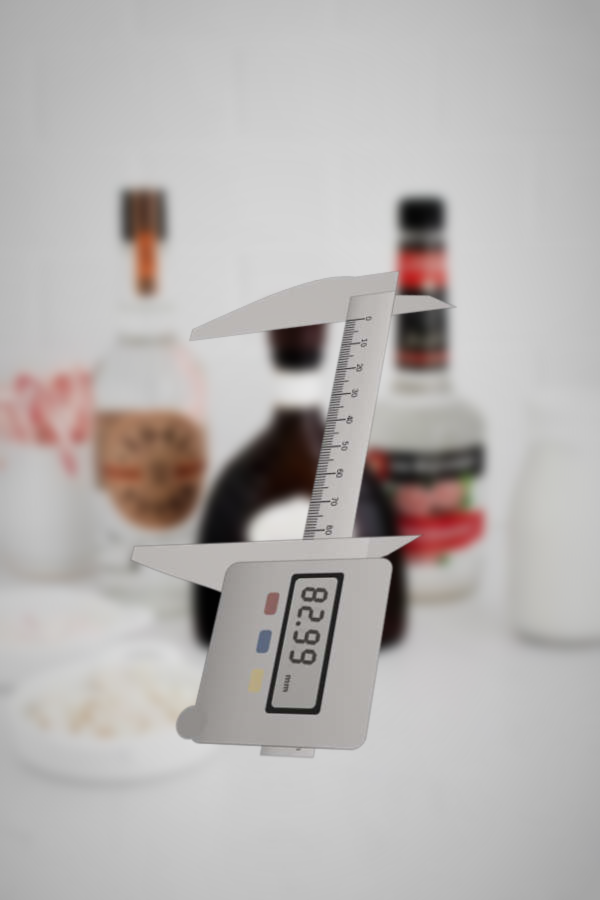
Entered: {"value": 82.99, "unit": "mm"}
